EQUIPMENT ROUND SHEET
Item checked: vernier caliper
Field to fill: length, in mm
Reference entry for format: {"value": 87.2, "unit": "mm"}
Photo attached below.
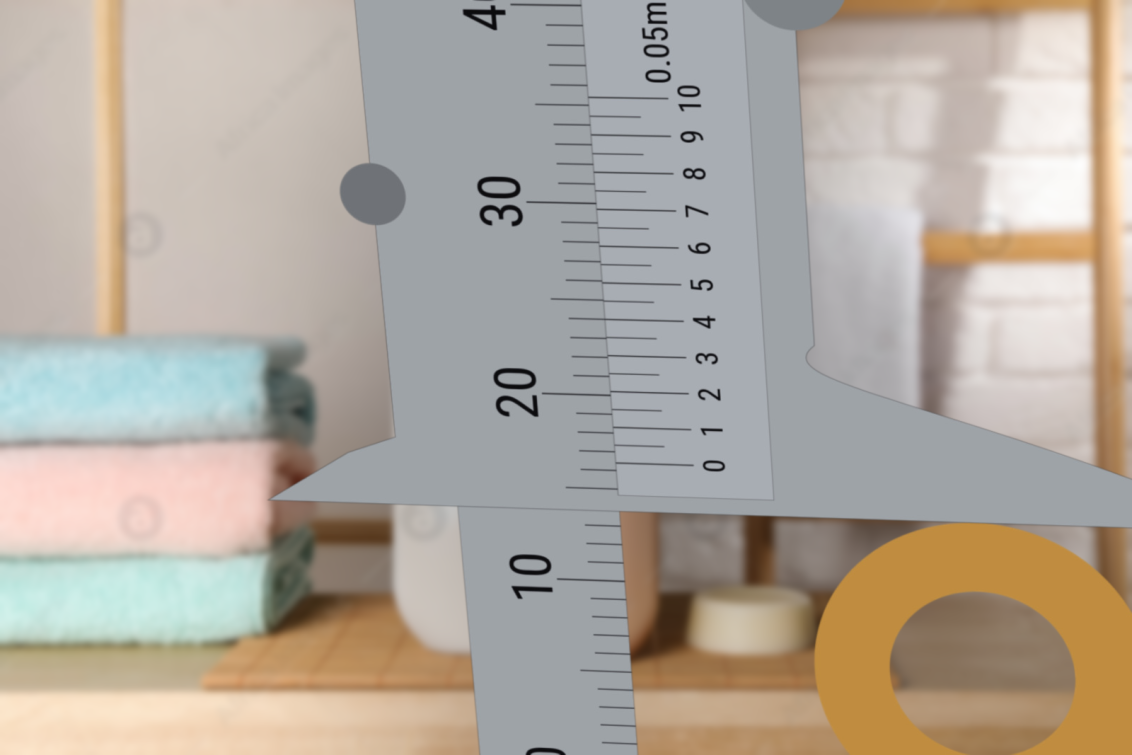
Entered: {"value": 16.4, "unit": "mm"}
